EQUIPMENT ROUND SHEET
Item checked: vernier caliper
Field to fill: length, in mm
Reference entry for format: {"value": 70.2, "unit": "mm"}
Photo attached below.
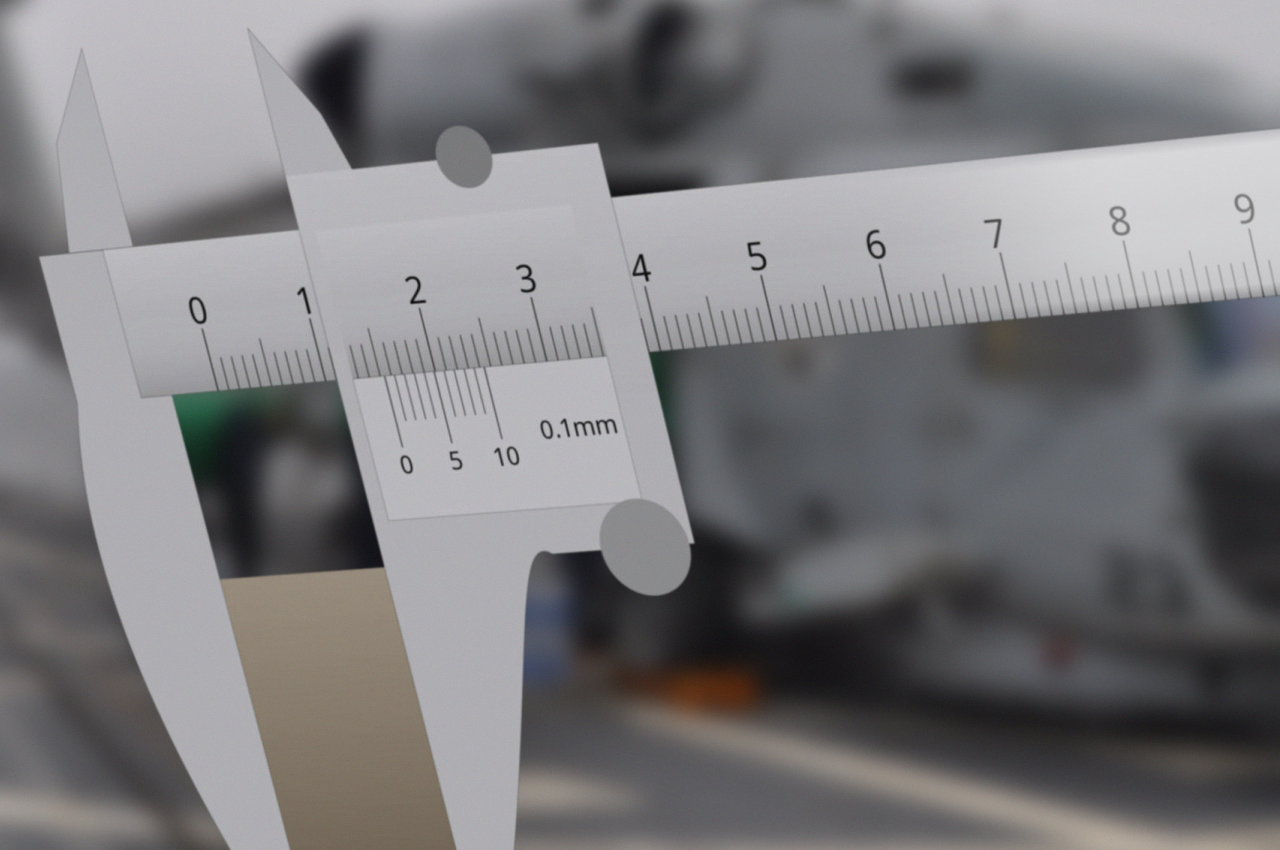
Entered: {"value": 15.4, "unit": "mm"}
